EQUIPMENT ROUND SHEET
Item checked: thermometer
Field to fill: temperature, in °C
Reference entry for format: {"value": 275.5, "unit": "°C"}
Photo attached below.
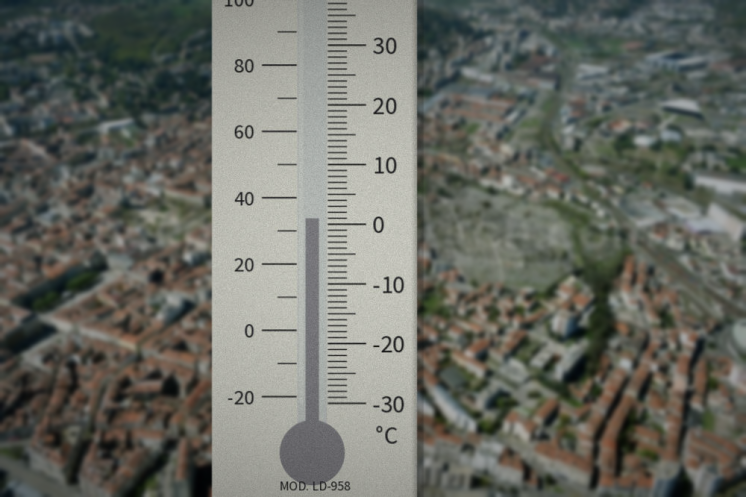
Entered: {"value": 1, "unit": "°C"}
